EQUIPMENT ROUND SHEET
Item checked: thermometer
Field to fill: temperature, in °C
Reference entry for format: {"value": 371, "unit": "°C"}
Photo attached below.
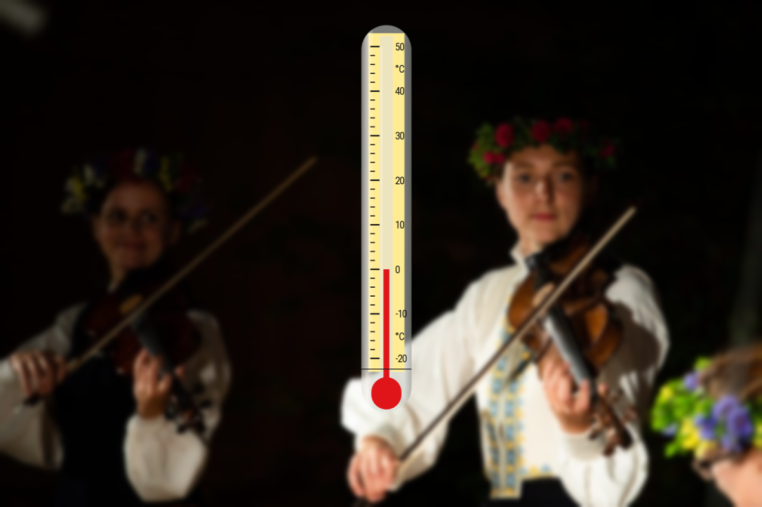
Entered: {"value": 0, "unit": "°C"}
